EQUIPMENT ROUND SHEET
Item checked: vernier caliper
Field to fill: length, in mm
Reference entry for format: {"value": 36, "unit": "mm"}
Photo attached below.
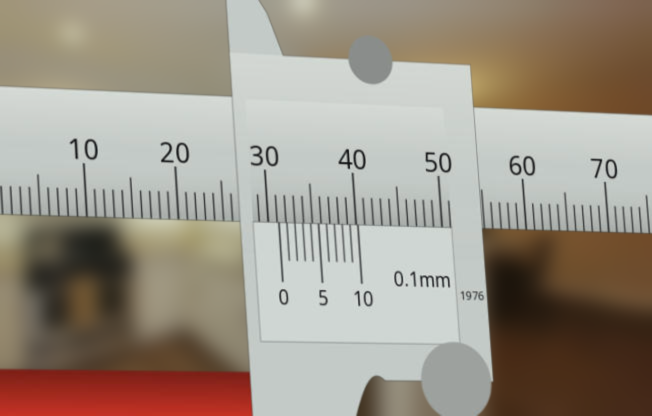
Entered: {"value": 31.2, "unit": "mm"}
